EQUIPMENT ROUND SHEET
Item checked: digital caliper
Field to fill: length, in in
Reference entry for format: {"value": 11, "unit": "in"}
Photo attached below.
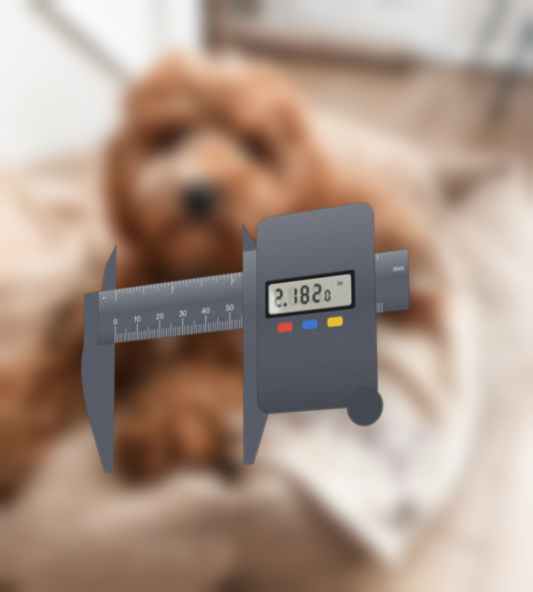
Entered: {"value": 2.1820, "unit": "in"}
